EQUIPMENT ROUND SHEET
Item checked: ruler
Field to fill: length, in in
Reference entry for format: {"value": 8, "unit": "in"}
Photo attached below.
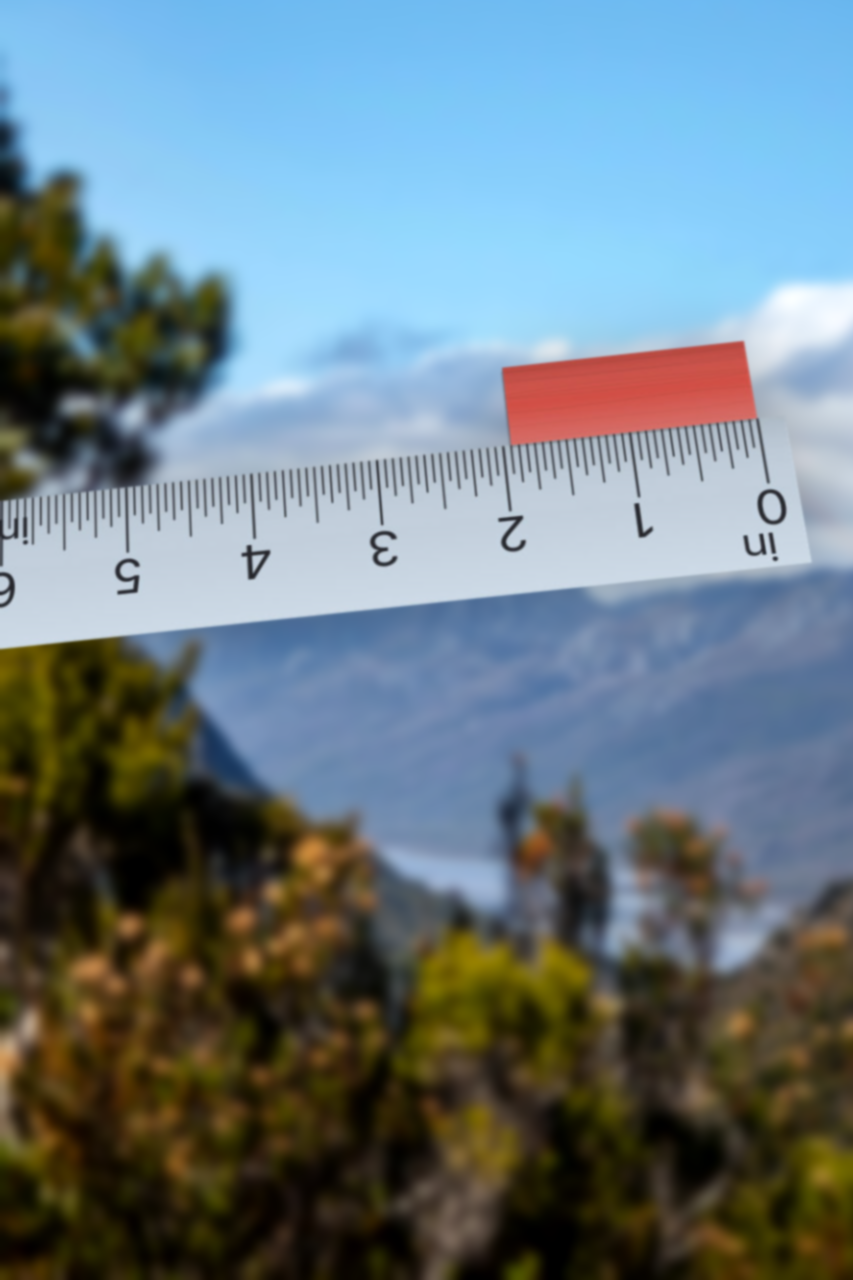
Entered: {"value": 1.9375, "unit": "in"}
